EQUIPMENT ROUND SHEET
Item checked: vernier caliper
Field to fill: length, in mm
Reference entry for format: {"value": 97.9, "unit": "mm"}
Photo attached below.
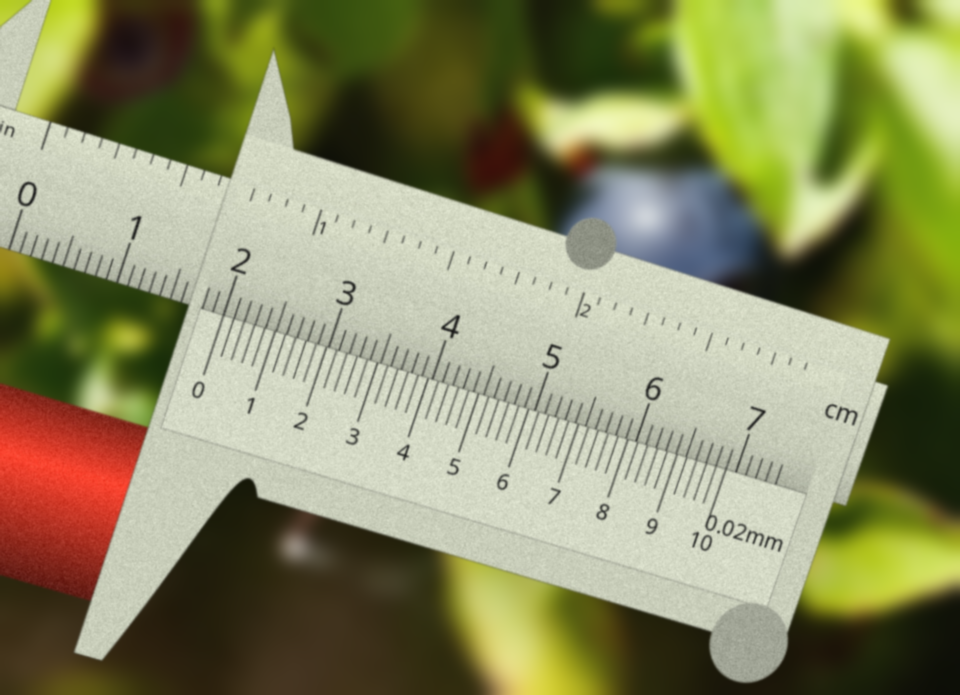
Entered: {"value": 20.0, "unit": "mm"}
